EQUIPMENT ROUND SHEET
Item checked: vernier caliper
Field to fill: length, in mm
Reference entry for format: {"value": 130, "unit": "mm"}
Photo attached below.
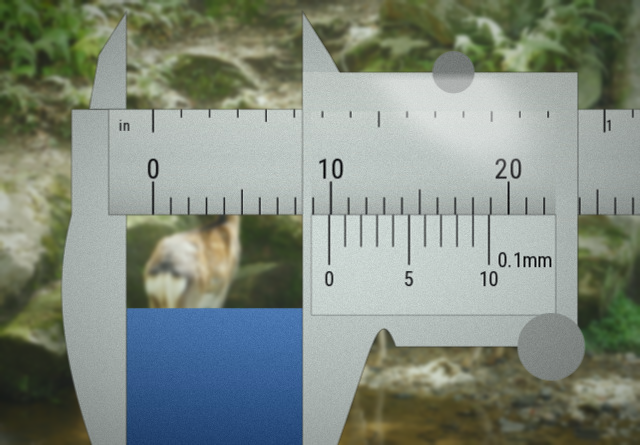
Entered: {"value": 9.9, "unit": "mm"}
